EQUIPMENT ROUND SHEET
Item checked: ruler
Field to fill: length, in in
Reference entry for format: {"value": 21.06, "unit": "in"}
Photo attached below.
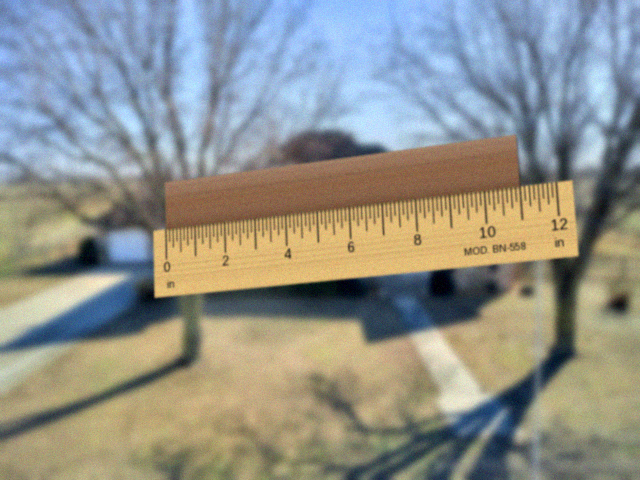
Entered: {"value": 11, "unit": "in"}
